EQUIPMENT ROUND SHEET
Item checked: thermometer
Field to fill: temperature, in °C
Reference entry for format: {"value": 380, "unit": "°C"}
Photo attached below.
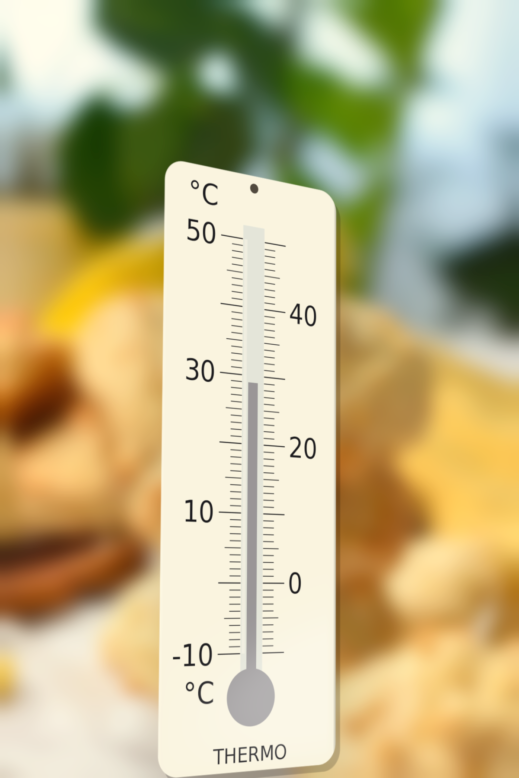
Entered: {"value": 29, "unit": "°C"}
